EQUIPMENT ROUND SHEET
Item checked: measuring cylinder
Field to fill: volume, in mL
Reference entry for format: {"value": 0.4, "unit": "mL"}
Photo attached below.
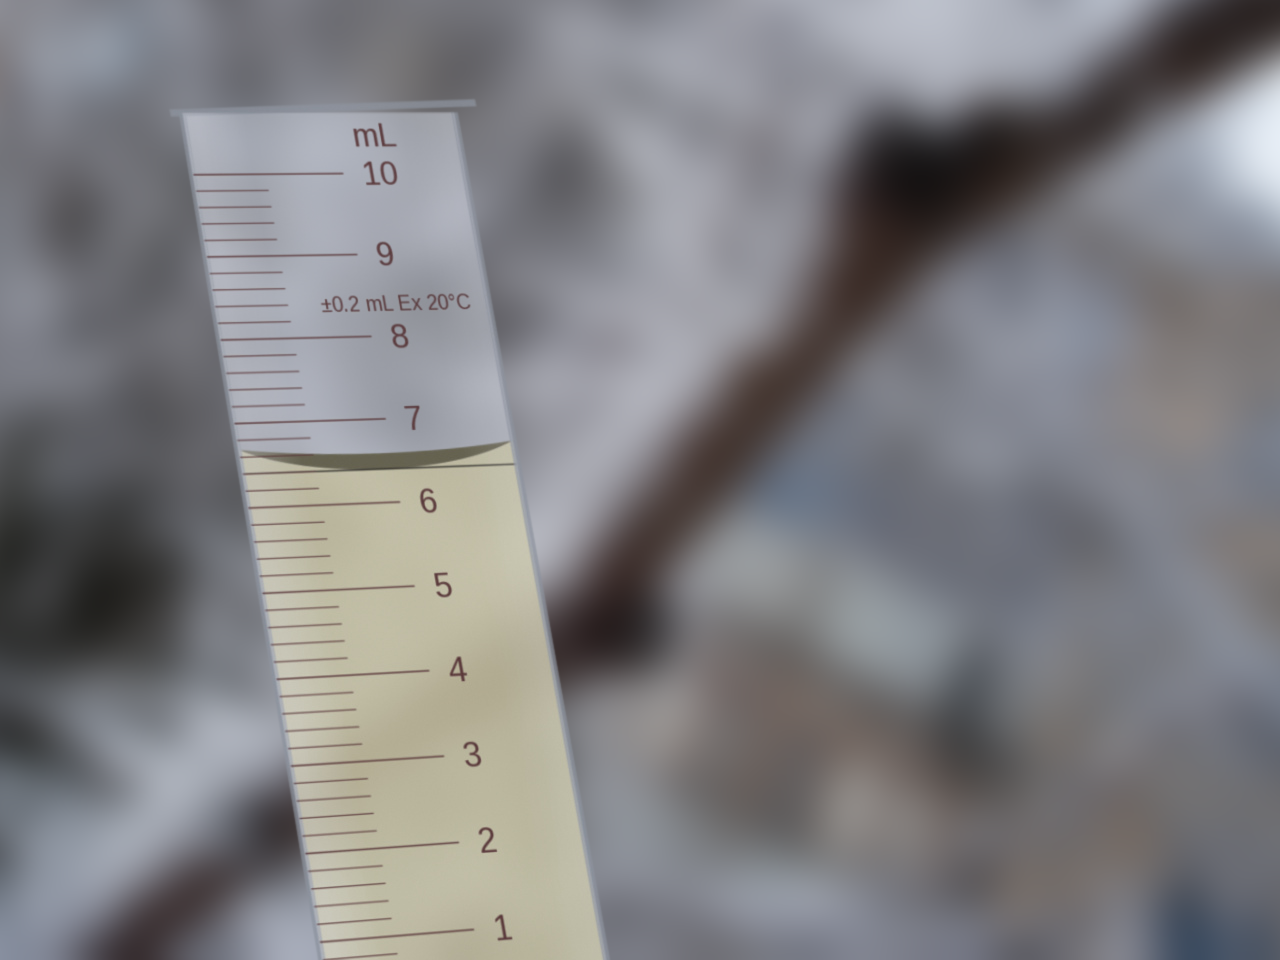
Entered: {"value": 6.4, "unit": "mL"}
